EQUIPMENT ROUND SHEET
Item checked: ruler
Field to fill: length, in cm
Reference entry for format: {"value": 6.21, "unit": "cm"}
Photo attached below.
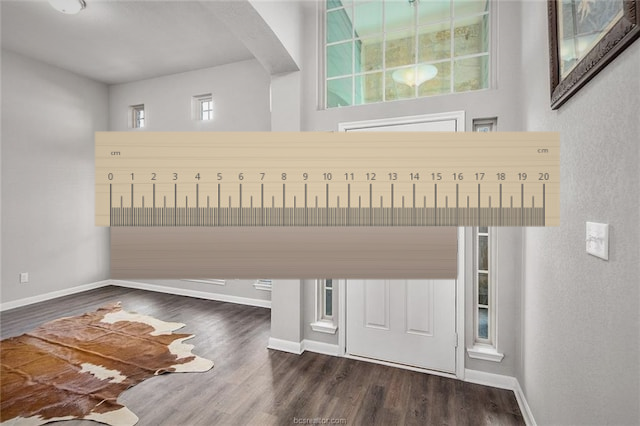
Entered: {"value": 16, "unit": "cm"}
